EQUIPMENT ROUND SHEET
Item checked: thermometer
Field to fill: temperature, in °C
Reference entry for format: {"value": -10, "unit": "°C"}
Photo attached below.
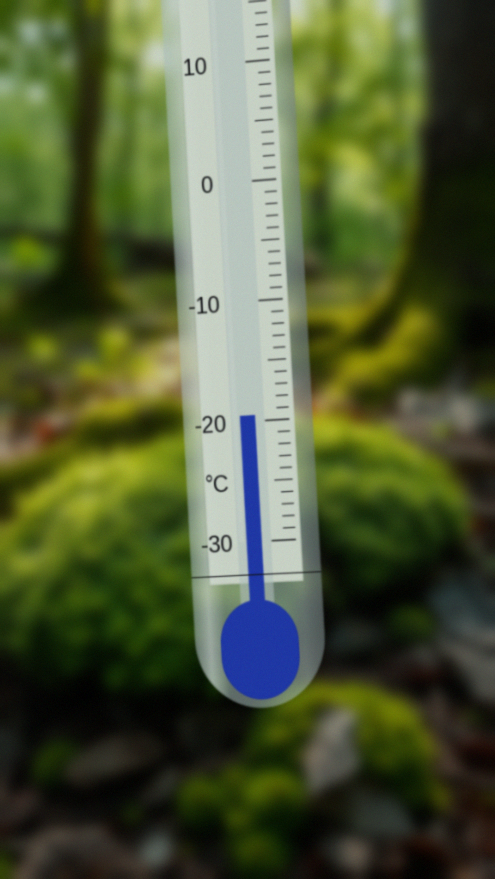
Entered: {"value": -19.5, "unit": "°C"}
